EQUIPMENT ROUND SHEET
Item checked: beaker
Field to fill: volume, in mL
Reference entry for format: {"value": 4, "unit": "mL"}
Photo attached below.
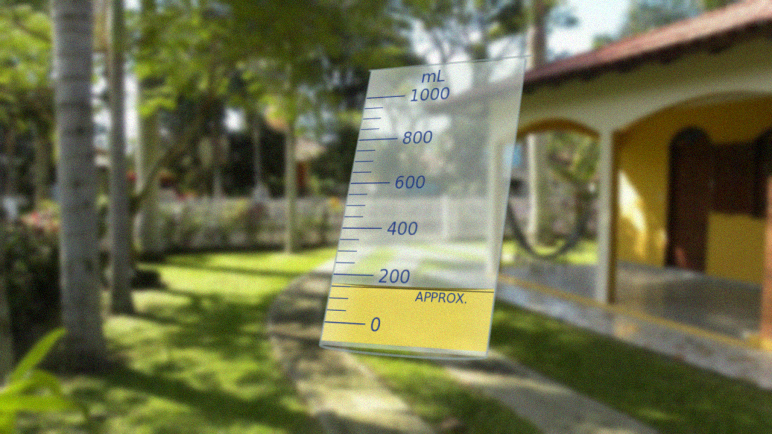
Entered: {"value": 150, "unit": "mL"}
